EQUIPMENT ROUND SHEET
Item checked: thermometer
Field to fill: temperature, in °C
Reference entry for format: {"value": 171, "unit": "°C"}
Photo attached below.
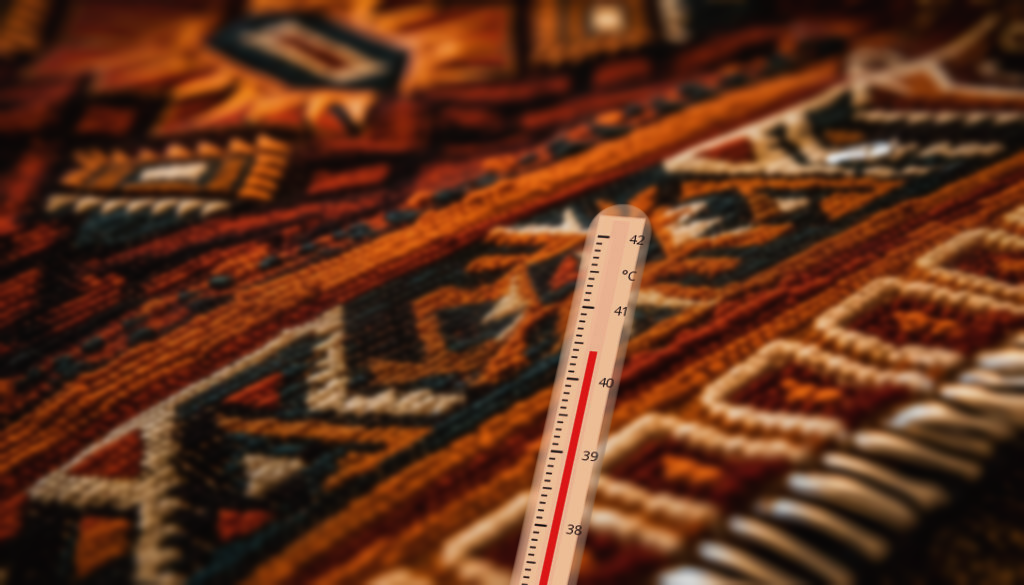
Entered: {"value": 40.4, "unit": "°C"}
